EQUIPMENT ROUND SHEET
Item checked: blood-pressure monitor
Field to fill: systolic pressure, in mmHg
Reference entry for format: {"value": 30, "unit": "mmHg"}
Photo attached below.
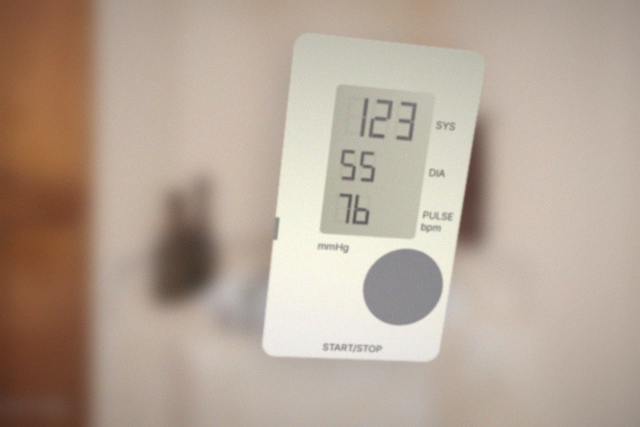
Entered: {"value": 123, "unit": "mmHg"}
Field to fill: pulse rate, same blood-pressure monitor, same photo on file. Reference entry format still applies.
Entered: {"value": 76, "unit": "bpm"}
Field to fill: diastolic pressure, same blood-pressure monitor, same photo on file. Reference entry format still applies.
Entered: {"value": 55, "unit": "mmHg"}
